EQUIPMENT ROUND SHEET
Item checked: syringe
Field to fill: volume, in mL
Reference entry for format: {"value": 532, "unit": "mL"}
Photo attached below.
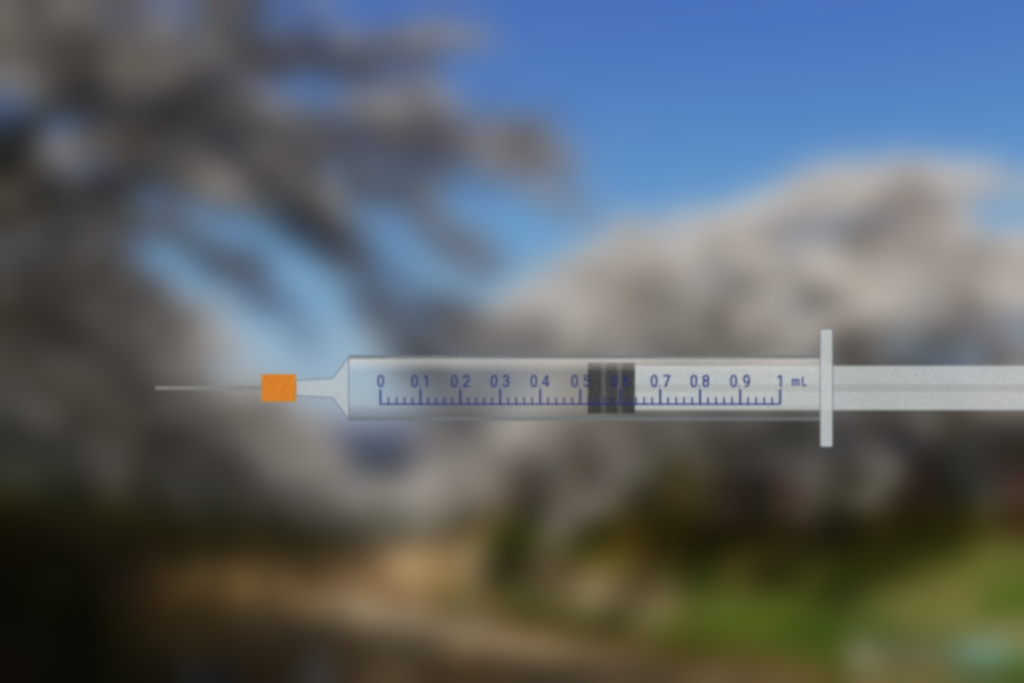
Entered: {"value": 0.52, "unit": "mL"}
